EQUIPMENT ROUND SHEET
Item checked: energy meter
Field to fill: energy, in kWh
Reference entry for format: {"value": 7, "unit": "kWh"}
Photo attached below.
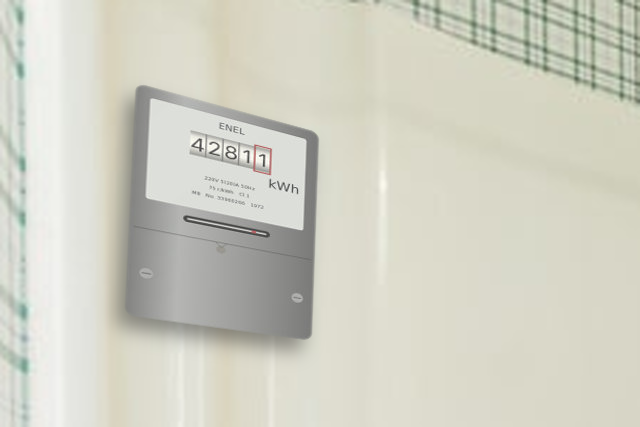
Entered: {"value": 4281.1, "unit": "kWh"}
